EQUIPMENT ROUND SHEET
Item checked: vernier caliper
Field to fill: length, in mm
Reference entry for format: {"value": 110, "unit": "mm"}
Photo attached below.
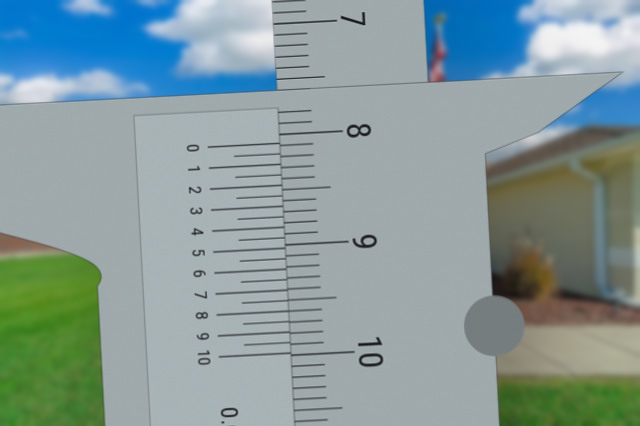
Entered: {"value": 80.8, "unit": "mm"}
